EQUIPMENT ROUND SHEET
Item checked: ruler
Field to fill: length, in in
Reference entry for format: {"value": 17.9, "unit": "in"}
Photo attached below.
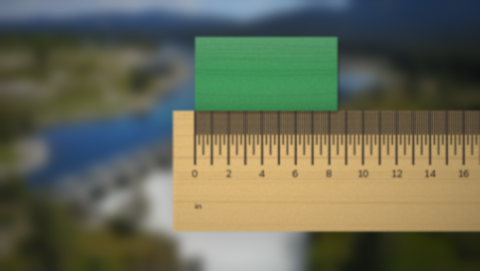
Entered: {"value": 8.5, "unit": "in"}
